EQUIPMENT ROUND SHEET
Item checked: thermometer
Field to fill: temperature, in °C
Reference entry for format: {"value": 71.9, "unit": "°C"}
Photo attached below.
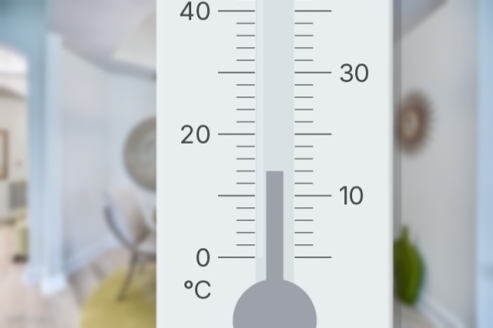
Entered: {"value": 14, "unit": "°C"}
